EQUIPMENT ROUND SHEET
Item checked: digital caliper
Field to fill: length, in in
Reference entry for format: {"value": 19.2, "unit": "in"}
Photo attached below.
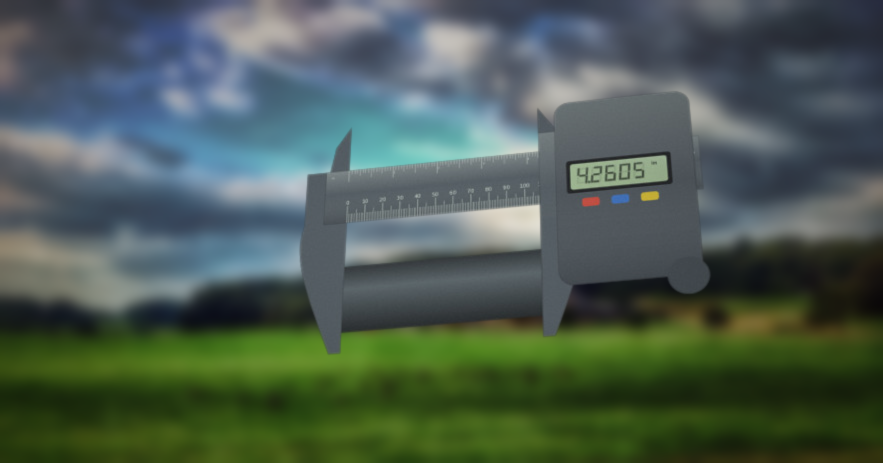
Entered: {"value": 4.2605, "unit": "in"}
